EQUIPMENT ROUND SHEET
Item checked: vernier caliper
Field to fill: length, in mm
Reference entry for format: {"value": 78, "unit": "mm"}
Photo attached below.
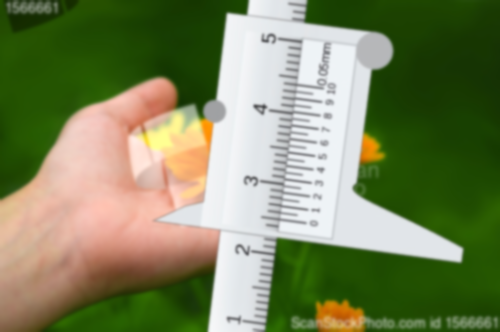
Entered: {"value": 25.0, "unit": "mm"}
